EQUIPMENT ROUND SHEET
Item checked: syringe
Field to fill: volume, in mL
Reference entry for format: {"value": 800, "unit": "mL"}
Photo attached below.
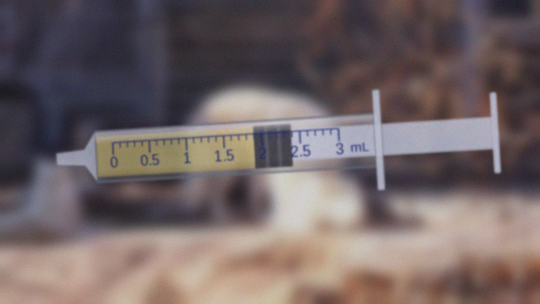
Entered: {"value": 1.9, "unit": "mL"}
